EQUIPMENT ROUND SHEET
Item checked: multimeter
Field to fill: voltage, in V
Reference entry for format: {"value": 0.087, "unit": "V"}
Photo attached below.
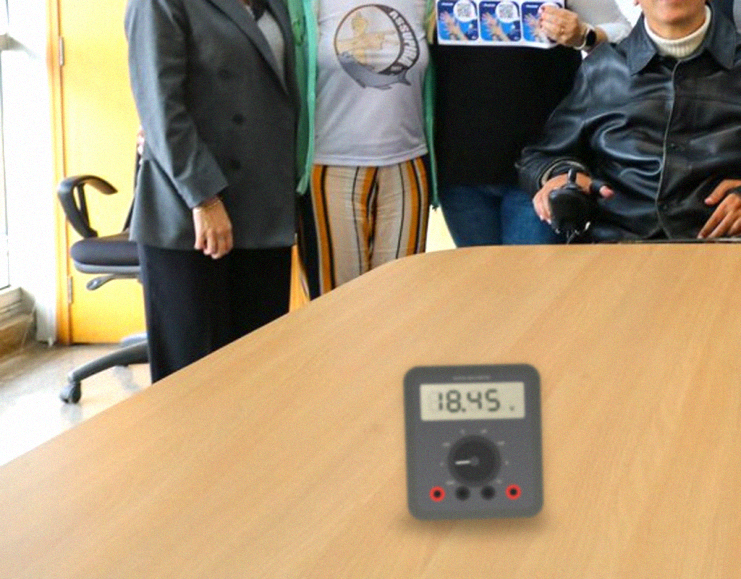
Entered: {"value": 18.45, "unit": "V"}
